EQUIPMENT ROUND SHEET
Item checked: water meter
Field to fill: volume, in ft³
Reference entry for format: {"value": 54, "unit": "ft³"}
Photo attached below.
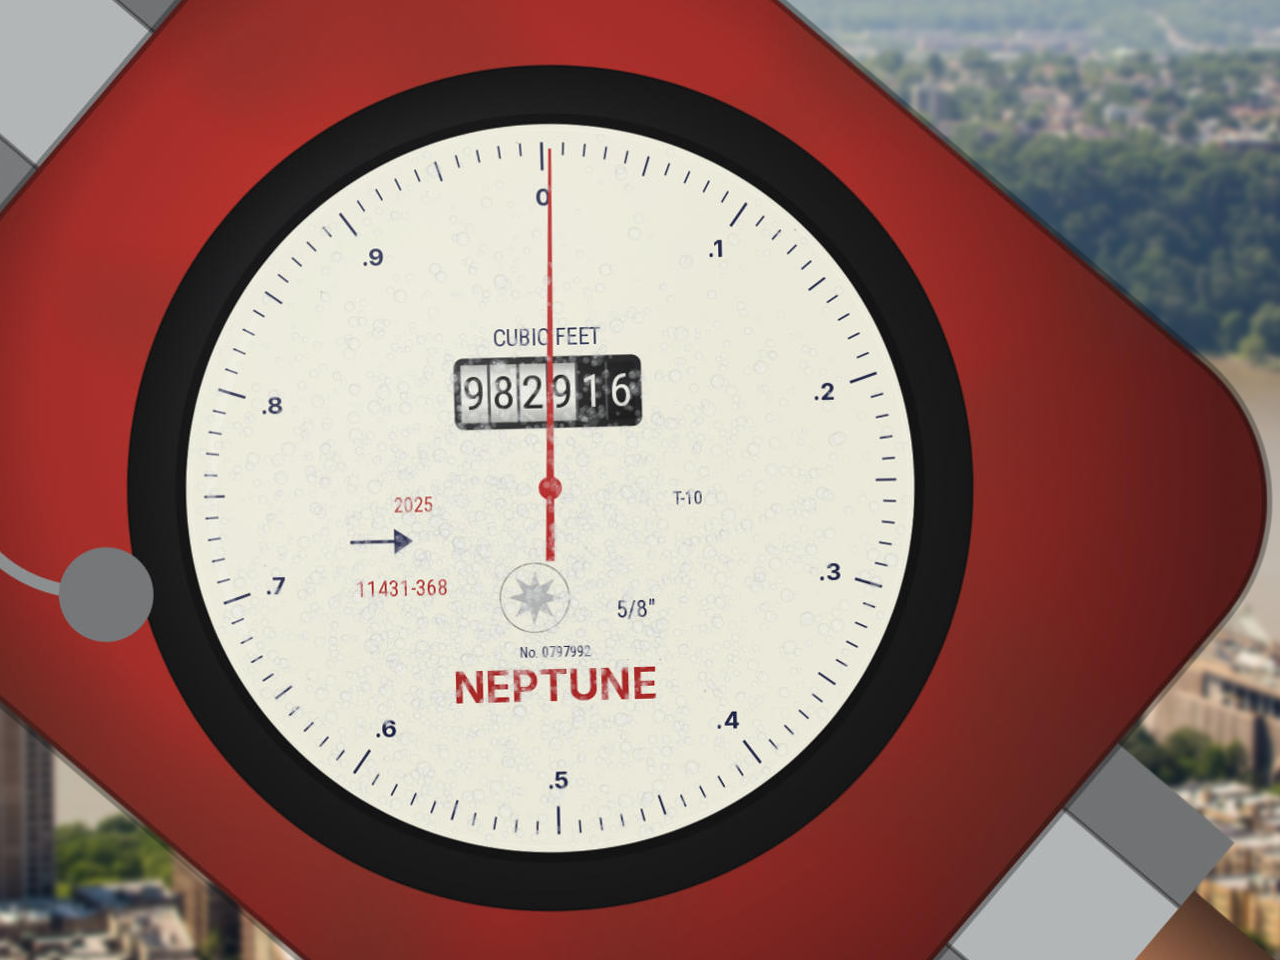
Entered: {"value": 982916.00, "unit": "ft³"}
